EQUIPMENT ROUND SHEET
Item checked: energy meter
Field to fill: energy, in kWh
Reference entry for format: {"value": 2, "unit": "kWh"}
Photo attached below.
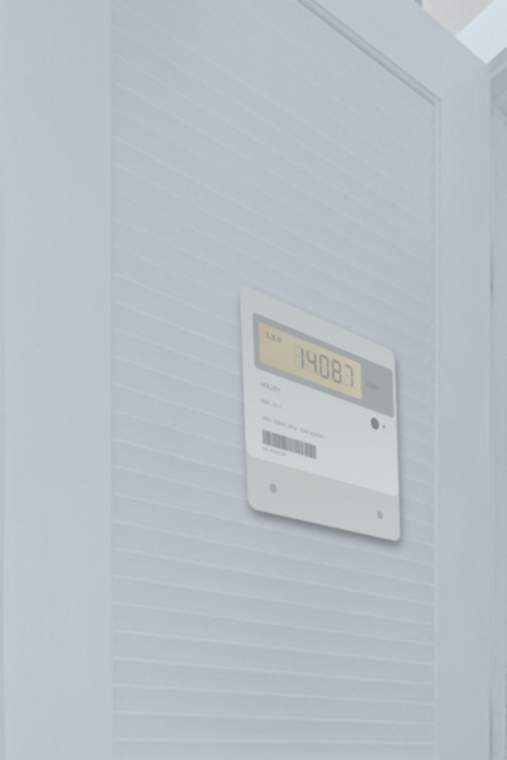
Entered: {"value": 14087, "unit": "kWh"}
